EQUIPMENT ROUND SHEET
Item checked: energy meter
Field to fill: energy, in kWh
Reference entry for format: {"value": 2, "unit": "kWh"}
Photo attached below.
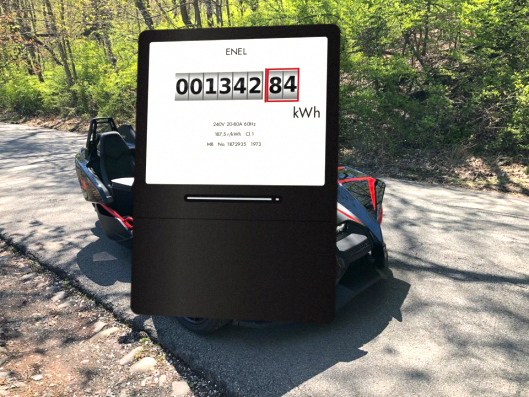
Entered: {"value": 1342.84, "unit": "kWh"}
